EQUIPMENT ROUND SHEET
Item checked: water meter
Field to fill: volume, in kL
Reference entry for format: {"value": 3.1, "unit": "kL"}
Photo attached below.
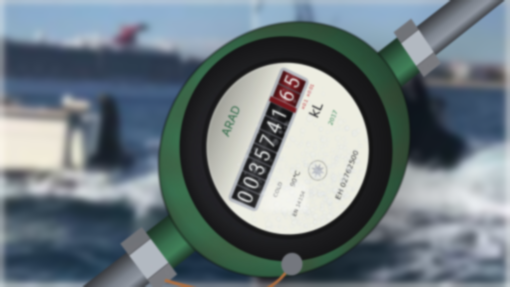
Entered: {"value": 35741.65, "unit": "kL"}
